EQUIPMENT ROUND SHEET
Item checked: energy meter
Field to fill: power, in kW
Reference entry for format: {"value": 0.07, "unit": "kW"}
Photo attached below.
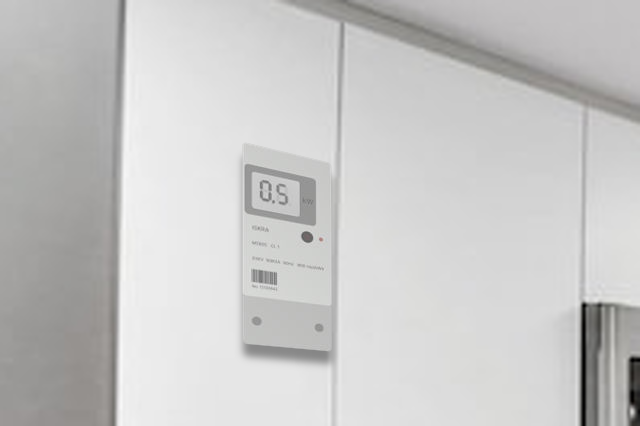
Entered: {"value": 0.5, "unit": "kW"}
